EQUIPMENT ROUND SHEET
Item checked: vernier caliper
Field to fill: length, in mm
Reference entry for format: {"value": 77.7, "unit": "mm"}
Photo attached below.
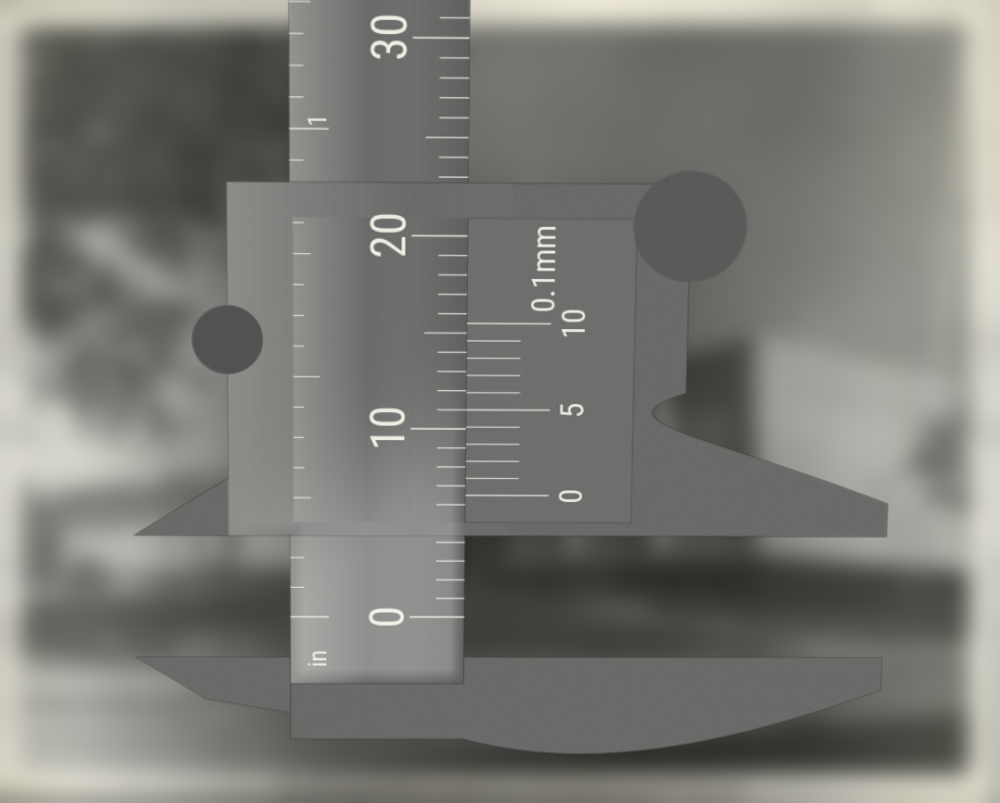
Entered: {"value": 6.5, "unit": "mm"}
